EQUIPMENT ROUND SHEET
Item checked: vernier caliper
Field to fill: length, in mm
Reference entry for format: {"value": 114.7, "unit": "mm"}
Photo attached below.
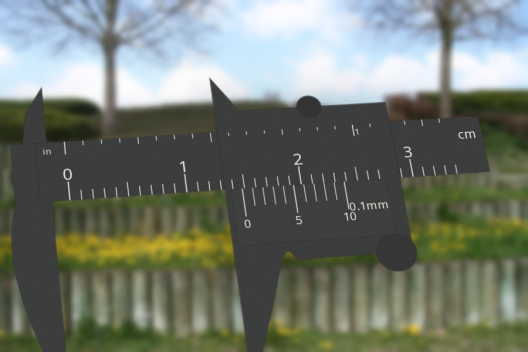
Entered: {"value": 14.8, "unit": "mm"}
